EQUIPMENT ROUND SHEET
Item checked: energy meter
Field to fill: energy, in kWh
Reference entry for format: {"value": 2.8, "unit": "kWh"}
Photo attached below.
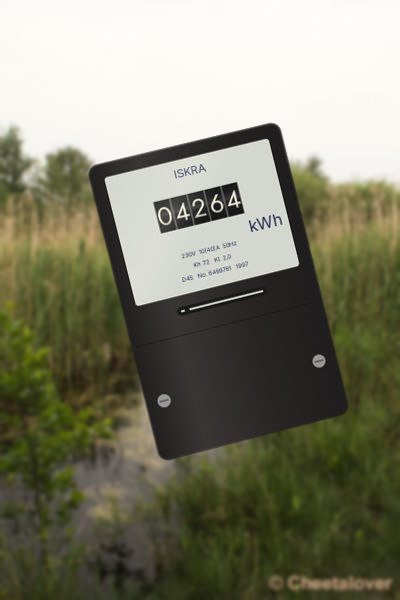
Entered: {"value": 4264, "unit": "kWh"}
